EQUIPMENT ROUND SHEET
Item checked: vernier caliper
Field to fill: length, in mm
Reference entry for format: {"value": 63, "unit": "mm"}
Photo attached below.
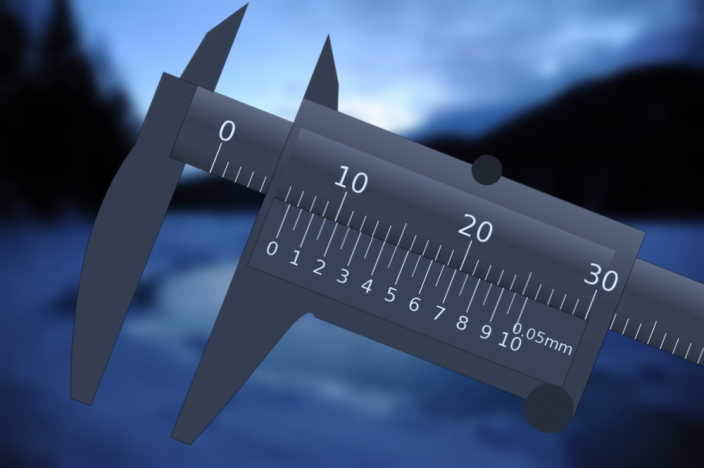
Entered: {"value": 6.4, "unit": "mm"}
